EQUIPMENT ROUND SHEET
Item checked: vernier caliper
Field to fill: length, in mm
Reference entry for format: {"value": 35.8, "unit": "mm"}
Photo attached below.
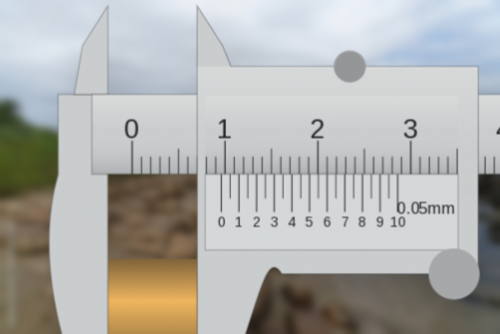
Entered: {"value": 9.6, "unit": "mm"}
